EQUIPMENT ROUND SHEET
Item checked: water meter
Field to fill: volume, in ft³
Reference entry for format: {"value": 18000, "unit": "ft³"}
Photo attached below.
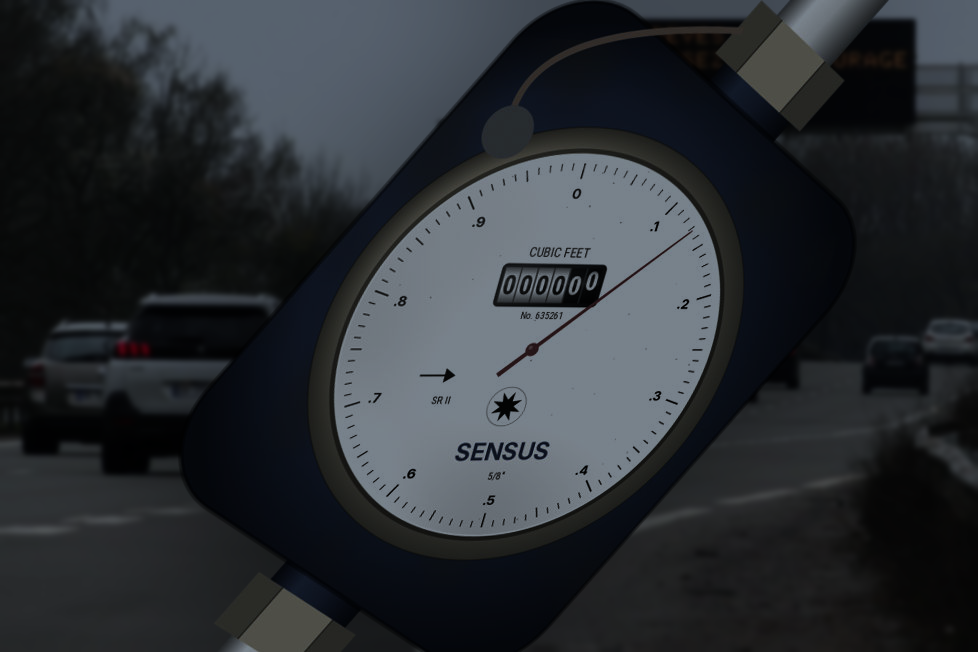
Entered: {"value": 0.13, "unit": "ft³"}
